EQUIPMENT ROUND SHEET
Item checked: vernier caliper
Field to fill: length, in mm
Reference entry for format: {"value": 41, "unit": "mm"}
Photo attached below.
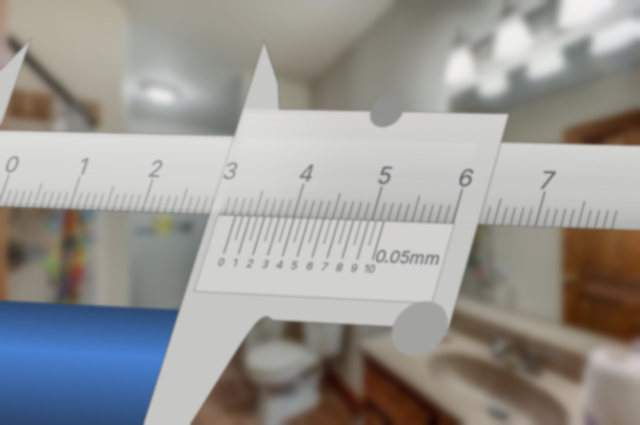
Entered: {"value": 32.5, "unit": "mm"}
